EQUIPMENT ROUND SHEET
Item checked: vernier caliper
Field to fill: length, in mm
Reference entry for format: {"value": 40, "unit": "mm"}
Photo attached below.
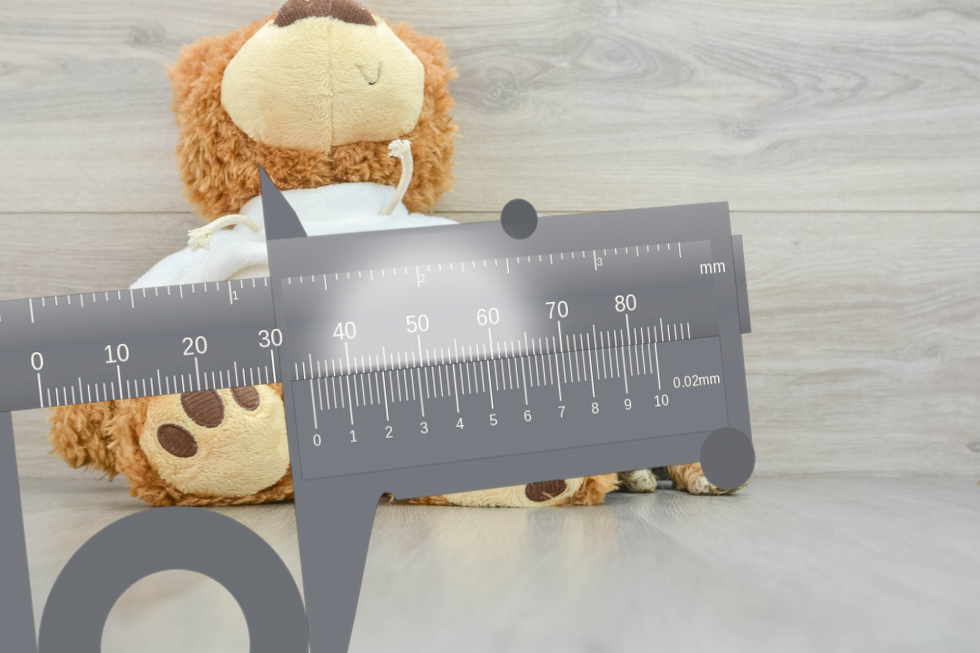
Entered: {"value": 34.8, "unit": "mm"}
